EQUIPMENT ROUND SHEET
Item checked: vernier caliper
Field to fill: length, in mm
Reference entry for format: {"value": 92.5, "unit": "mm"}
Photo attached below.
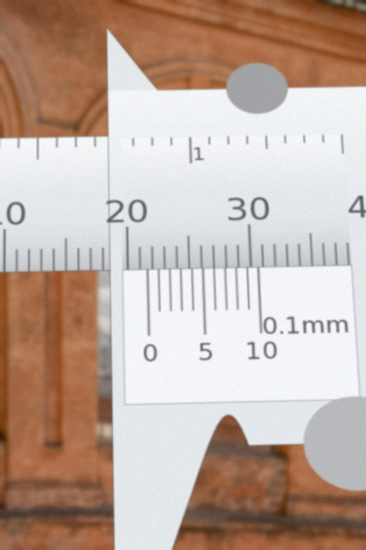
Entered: {"value": 21.6, "unit": "mm"}
